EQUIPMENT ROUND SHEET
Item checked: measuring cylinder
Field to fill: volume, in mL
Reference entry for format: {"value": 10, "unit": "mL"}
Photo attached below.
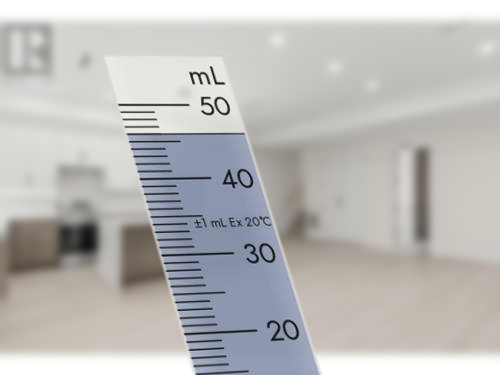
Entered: {"value": 46, "unit": "mL"}
